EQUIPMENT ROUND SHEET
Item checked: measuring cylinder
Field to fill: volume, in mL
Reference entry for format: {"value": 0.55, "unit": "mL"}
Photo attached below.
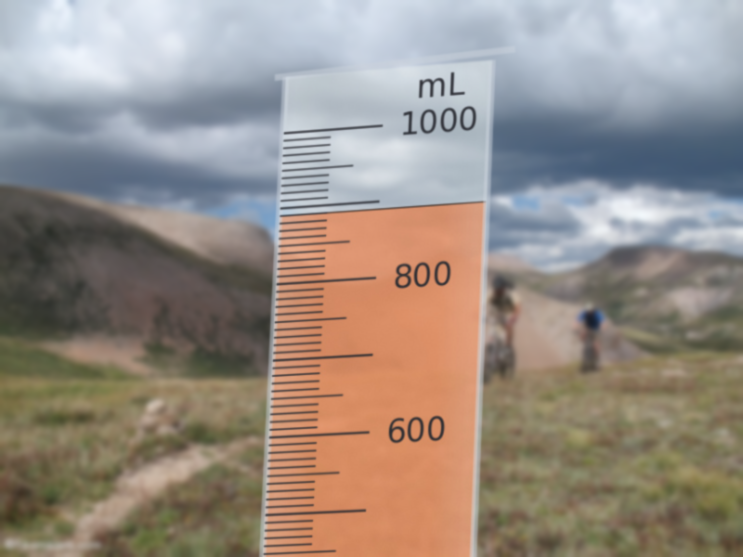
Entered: {"value": 890, "unit": "mL"}
